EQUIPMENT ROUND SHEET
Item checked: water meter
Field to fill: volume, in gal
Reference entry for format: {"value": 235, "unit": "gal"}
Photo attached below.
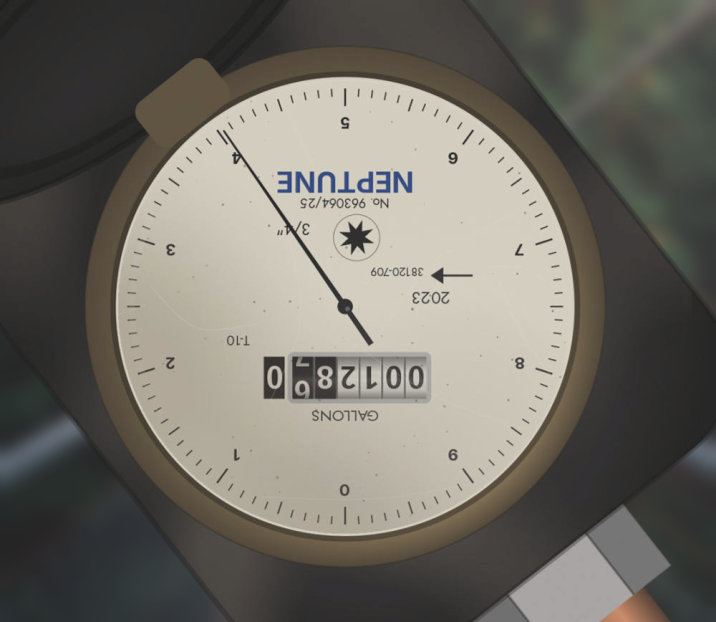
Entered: {"value": 12864.0, "unit": "gal"}
